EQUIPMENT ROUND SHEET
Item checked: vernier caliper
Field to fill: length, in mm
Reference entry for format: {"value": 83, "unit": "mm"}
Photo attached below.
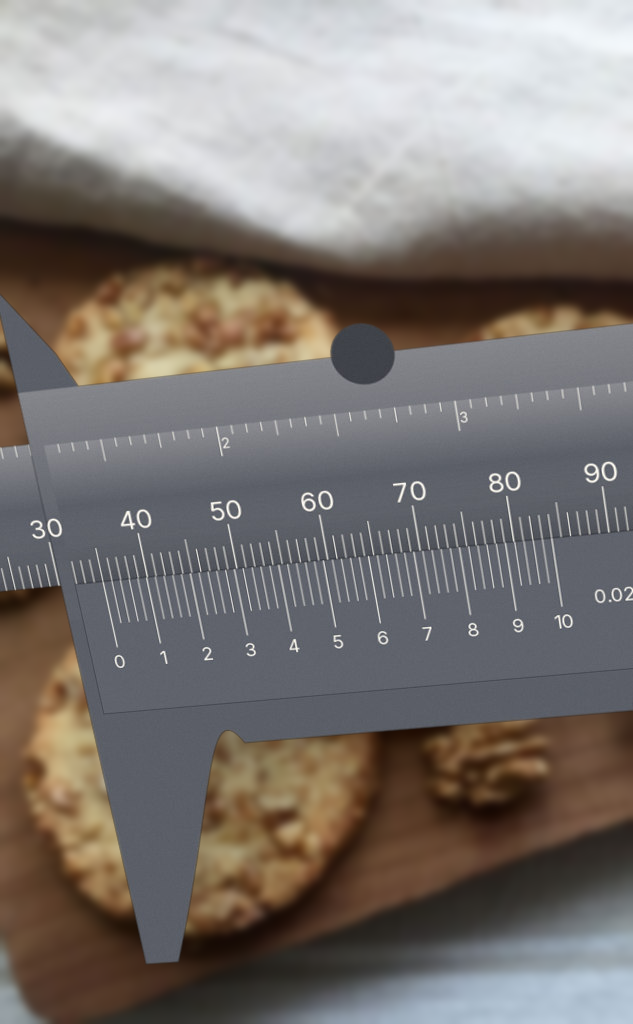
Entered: {"value": 35.0, "unit": "mm"}
